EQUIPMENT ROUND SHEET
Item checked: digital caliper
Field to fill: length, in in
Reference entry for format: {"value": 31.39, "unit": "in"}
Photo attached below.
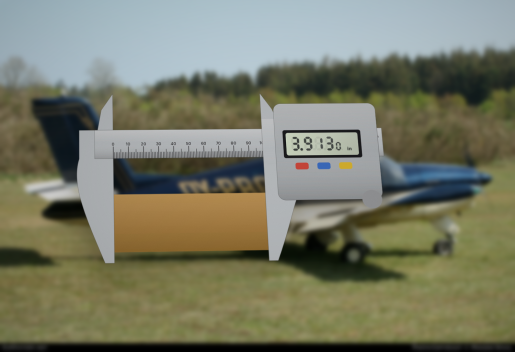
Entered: {"value": 3.9130, "unit": "in"}
